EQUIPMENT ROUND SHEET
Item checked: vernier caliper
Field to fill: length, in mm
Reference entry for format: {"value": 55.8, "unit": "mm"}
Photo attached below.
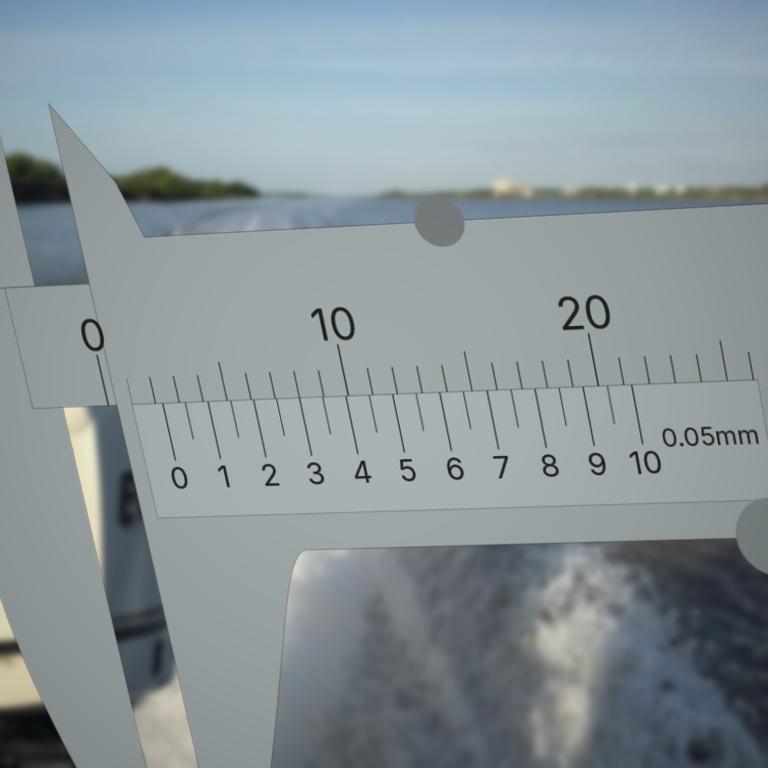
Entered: {"value": 2.3, "unit": "mm"}
